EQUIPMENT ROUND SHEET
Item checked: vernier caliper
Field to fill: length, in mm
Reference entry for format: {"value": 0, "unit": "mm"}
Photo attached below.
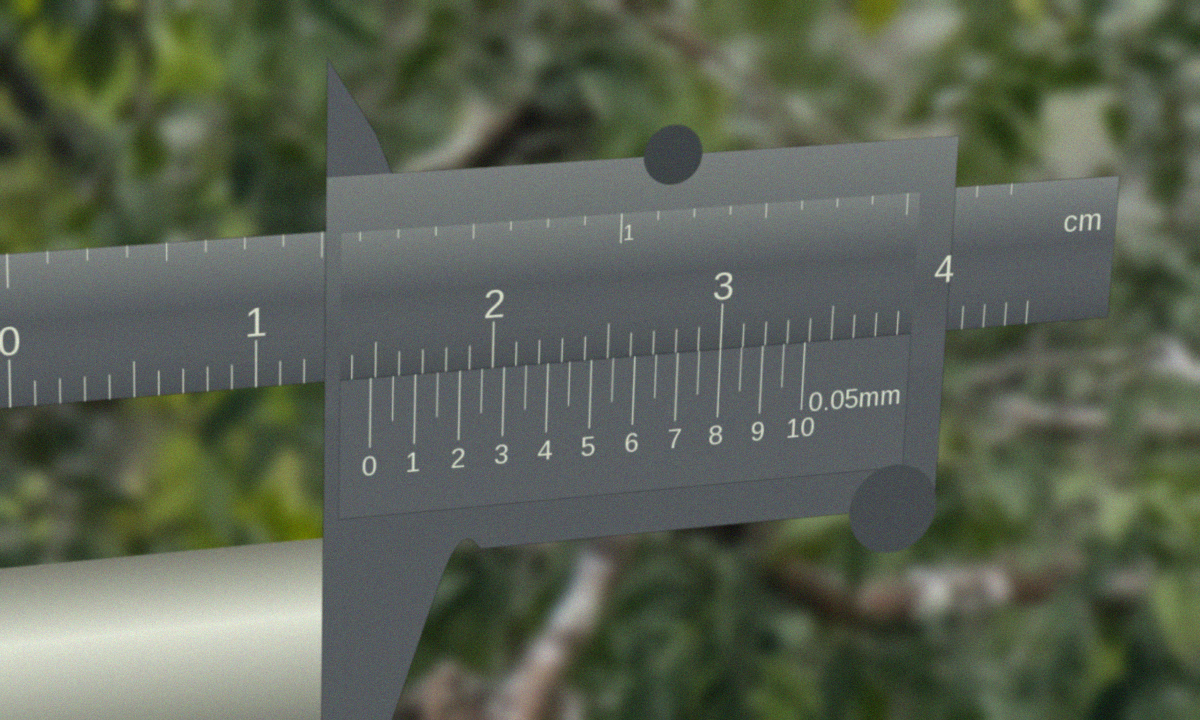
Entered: {"value": 14.8, "unit": "mm"}
